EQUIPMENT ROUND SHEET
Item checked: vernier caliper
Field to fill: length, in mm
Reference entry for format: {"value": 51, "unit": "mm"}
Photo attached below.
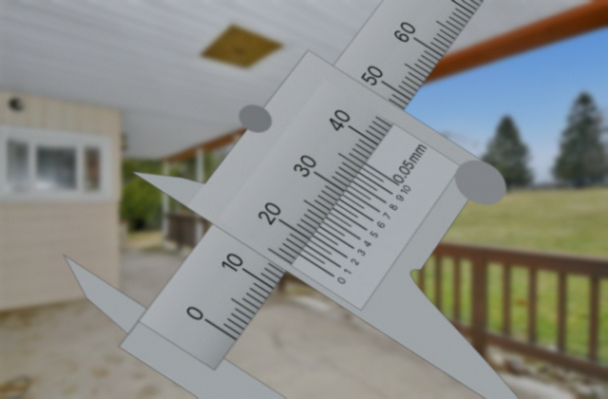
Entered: {"value": 17.0, "unit": "mm"}
